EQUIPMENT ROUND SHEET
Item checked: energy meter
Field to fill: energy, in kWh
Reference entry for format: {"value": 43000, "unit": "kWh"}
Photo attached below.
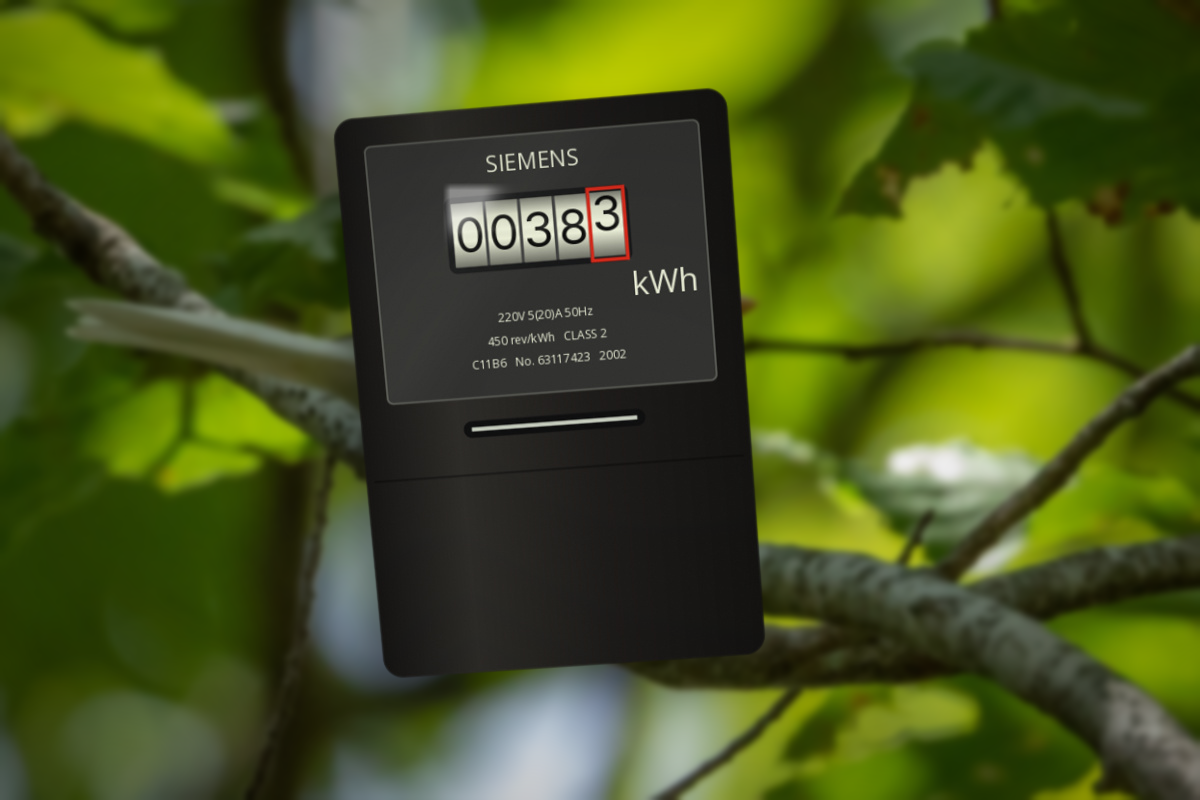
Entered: {"value": 38.3, "unit": "kWh"}
